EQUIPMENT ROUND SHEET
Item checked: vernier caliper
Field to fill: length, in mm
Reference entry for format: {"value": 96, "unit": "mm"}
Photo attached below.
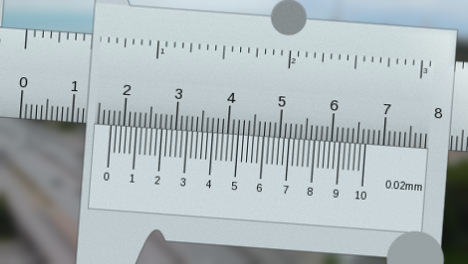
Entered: {"value": 17.5, "unit": "mm"}
